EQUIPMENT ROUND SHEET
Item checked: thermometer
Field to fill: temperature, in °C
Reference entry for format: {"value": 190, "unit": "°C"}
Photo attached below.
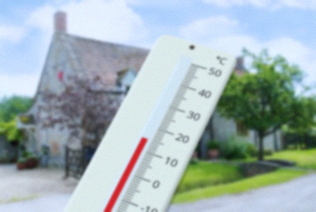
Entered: {"value": 15, "unit": "°C"}
